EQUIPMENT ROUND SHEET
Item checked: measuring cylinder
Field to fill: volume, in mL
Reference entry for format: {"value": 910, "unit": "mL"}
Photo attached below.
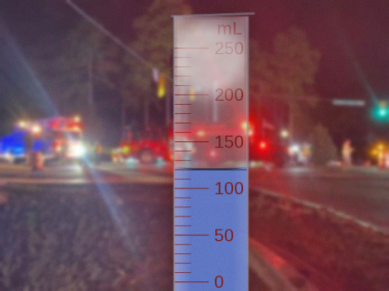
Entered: {"value": 120, "unit": "mL"}
